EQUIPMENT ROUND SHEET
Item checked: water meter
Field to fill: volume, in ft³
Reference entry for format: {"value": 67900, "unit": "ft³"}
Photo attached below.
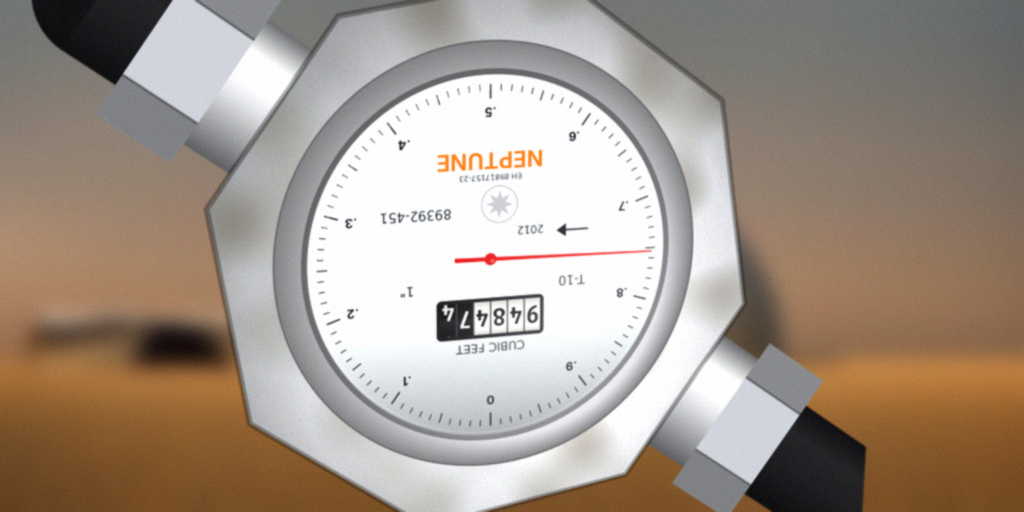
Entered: {"value": 948473.75, "unit": "ft³"}
